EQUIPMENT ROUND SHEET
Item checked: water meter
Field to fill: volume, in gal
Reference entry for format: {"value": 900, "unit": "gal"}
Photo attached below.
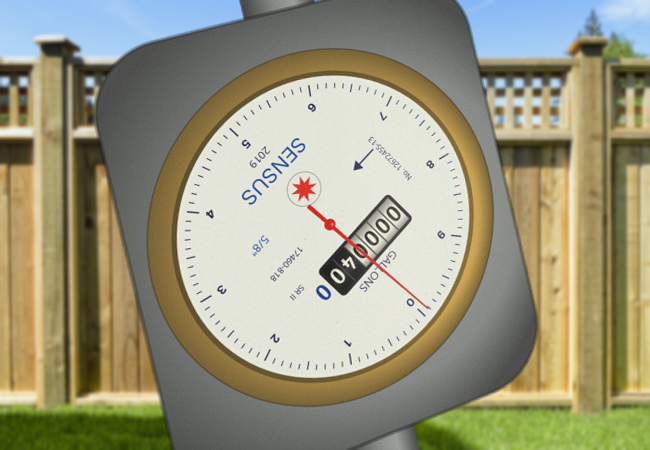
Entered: {"value": 399.9, "unit": "gal"}
